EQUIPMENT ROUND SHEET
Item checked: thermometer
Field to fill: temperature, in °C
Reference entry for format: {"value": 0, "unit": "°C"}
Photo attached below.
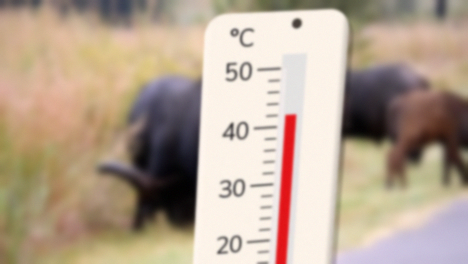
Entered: {"value": 42, "unit": "°C"}
